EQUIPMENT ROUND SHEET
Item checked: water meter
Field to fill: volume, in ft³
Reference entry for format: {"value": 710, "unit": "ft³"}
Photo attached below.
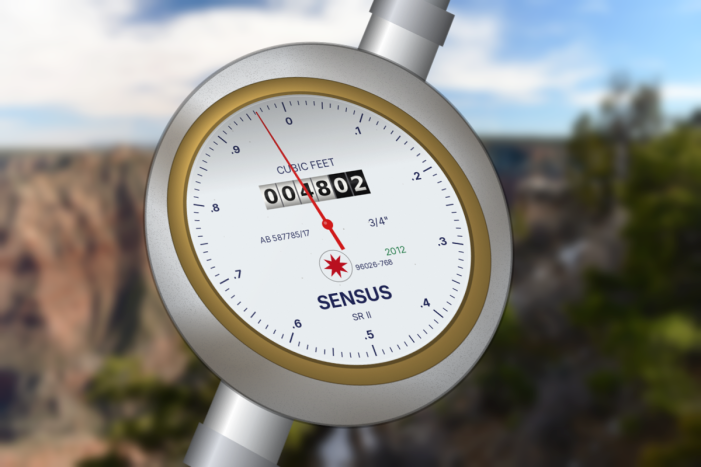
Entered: {"value": 4801.96, "unit": "ft³"}
